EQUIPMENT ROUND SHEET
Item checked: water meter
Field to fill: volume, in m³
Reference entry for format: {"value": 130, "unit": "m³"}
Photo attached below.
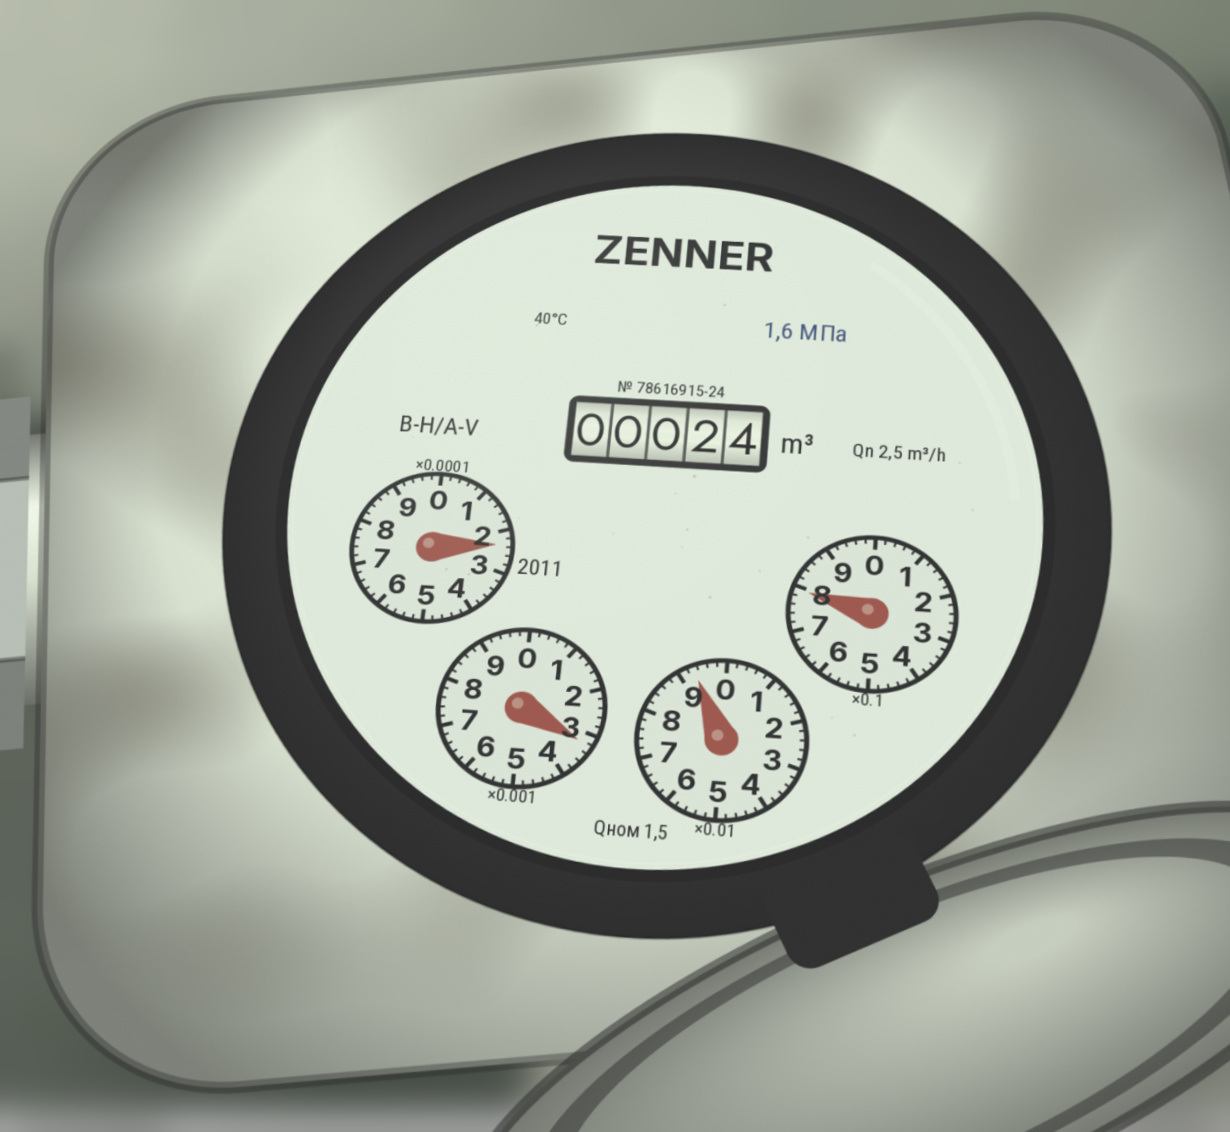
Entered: {"value": 24.7932, "unit": "m³"}
